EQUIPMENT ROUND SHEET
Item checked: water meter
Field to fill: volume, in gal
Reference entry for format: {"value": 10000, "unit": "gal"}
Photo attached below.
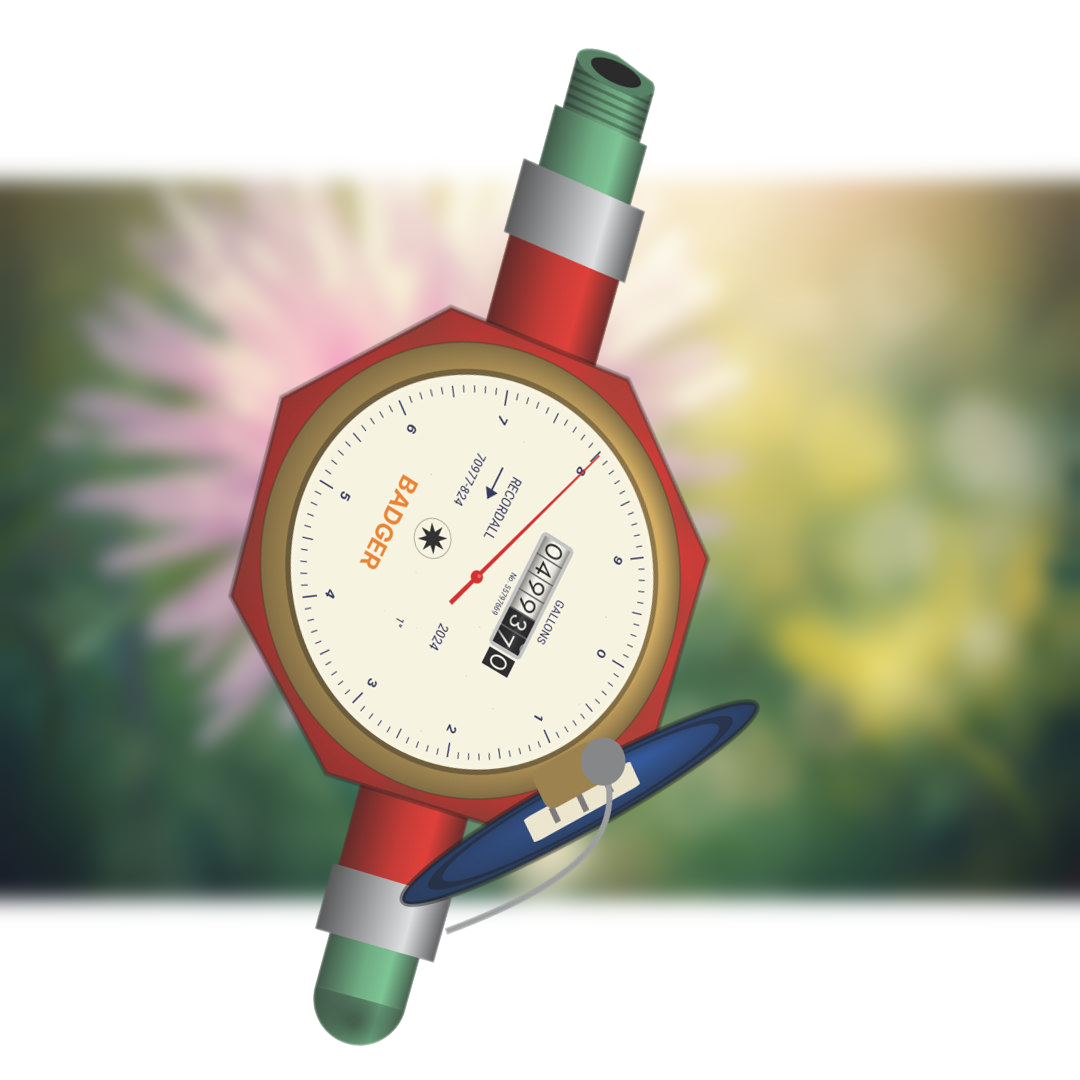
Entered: {"value": 499368.0, "unit": "gal"}
